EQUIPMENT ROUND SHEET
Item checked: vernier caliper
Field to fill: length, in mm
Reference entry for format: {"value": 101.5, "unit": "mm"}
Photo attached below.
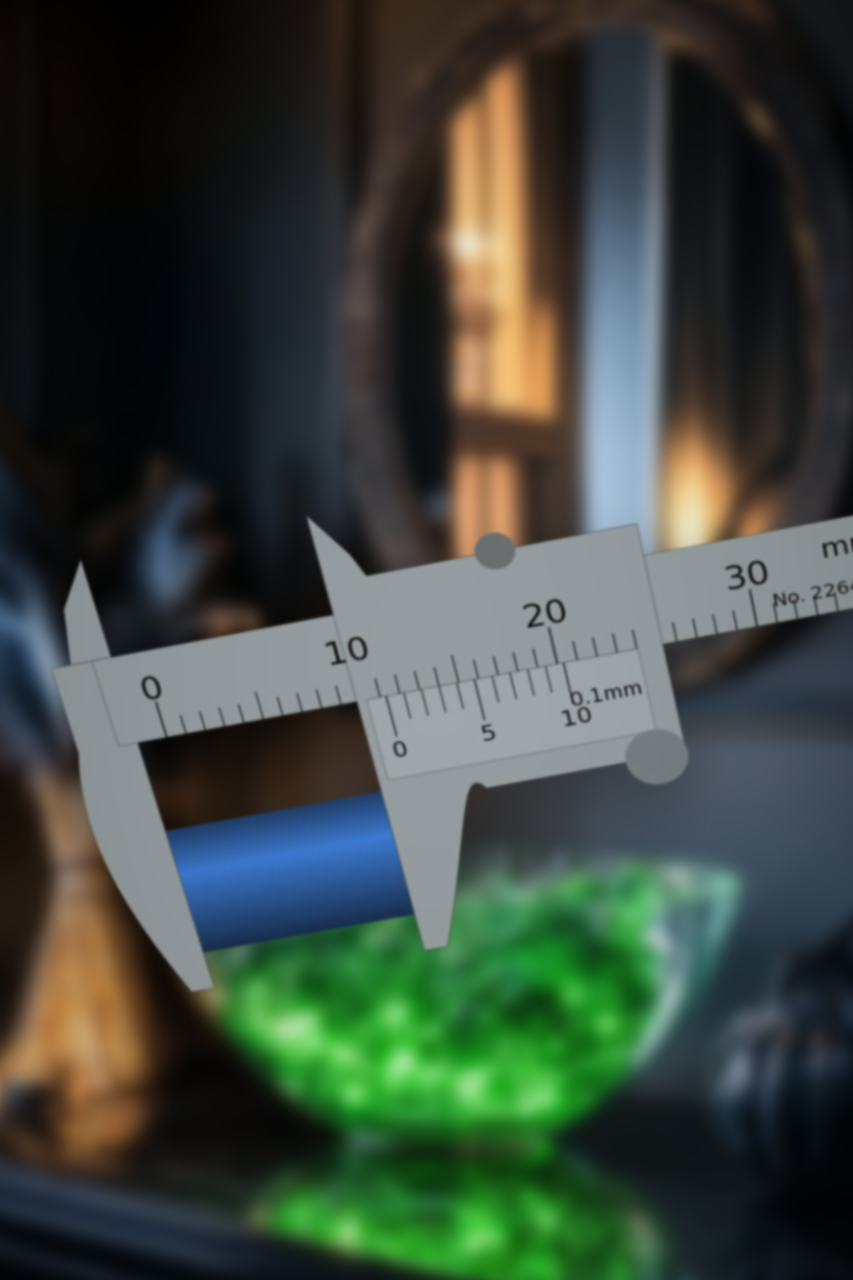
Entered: {"value": 11.3, "unit": "mm"}
